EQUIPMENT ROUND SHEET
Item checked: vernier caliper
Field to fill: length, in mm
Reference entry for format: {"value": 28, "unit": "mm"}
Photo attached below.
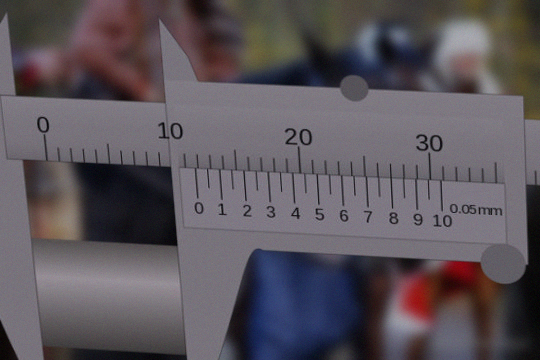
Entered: {"value": 11.8, "unit": "mm"}
